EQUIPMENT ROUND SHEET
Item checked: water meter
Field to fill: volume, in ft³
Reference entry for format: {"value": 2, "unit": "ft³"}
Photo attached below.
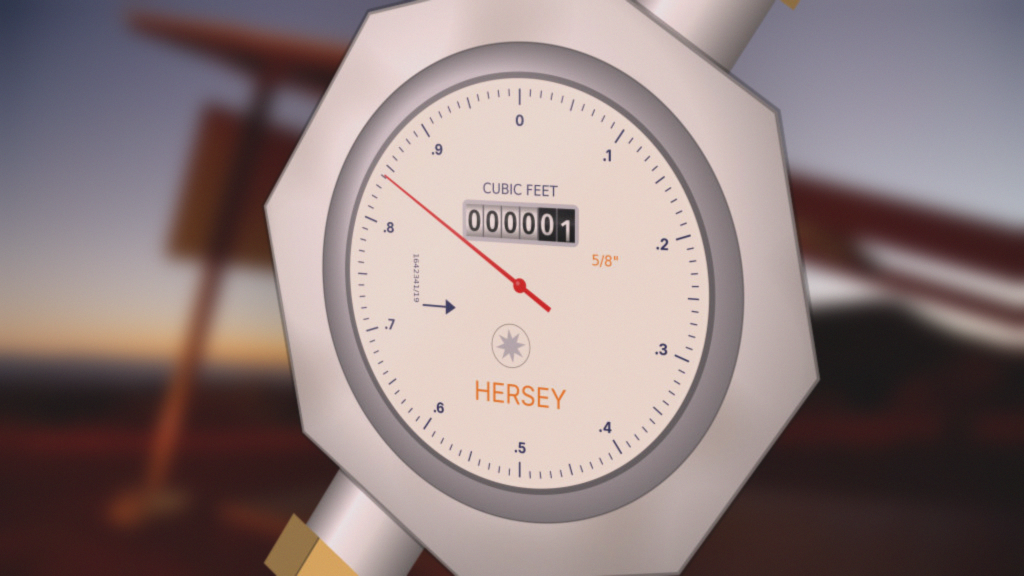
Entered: {"value": 0.84, "unit": "ft³"}
